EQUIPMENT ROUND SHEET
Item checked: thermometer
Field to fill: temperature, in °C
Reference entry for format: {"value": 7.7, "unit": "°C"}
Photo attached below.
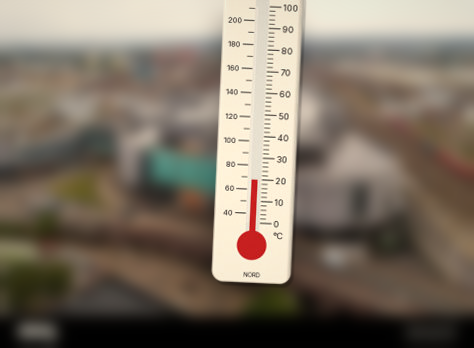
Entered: {"value": 20, "unit": "°C"}
